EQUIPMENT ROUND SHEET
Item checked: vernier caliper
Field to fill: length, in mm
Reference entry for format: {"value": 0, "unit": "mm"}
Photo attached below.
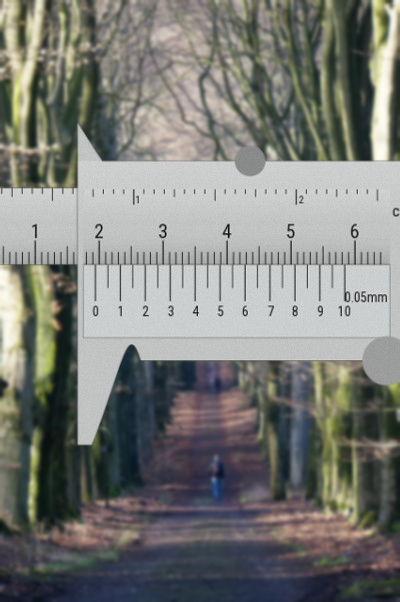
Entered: {"value": 19.4, "unit": "mm"}
